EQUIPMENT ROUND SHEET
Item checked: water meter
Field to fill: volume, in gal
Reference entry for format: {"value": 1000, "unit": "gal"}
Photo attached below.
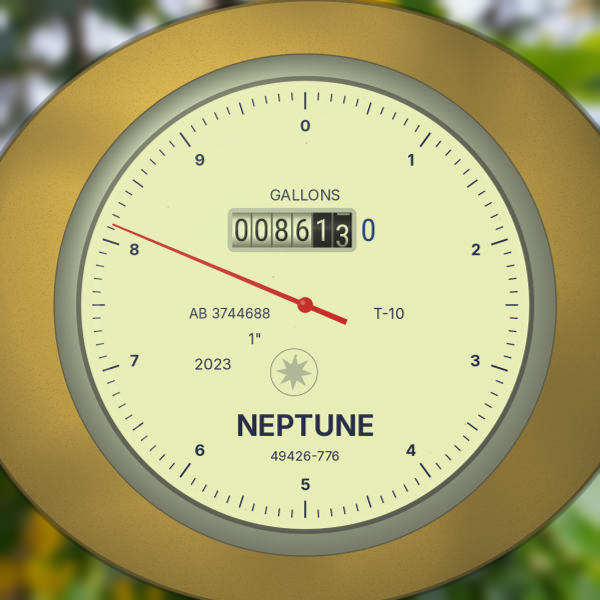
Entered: {"value": 86128.1, "unit": "gal"}
